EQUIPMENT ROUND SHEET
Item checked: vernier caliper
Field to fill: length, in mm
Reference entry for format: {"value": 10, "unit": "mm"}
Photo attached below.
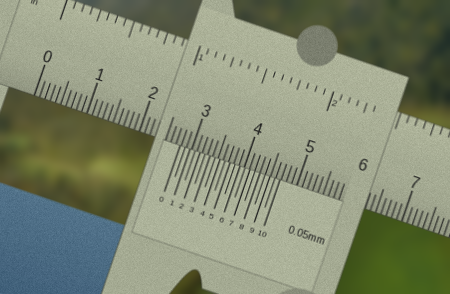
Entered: {"value": 27.8, "unit": "mm"}
